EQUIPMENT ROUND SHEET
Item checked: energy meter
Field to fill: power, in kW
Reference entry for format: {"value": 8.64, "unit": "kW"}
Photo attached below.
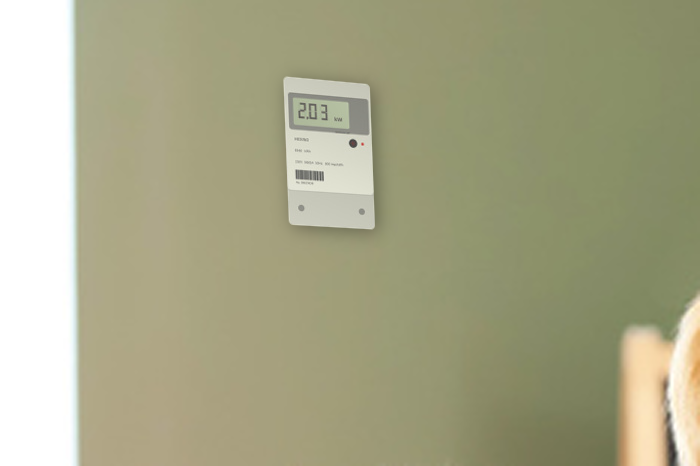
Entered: {"value": 2.03, "unit": "kW"}
